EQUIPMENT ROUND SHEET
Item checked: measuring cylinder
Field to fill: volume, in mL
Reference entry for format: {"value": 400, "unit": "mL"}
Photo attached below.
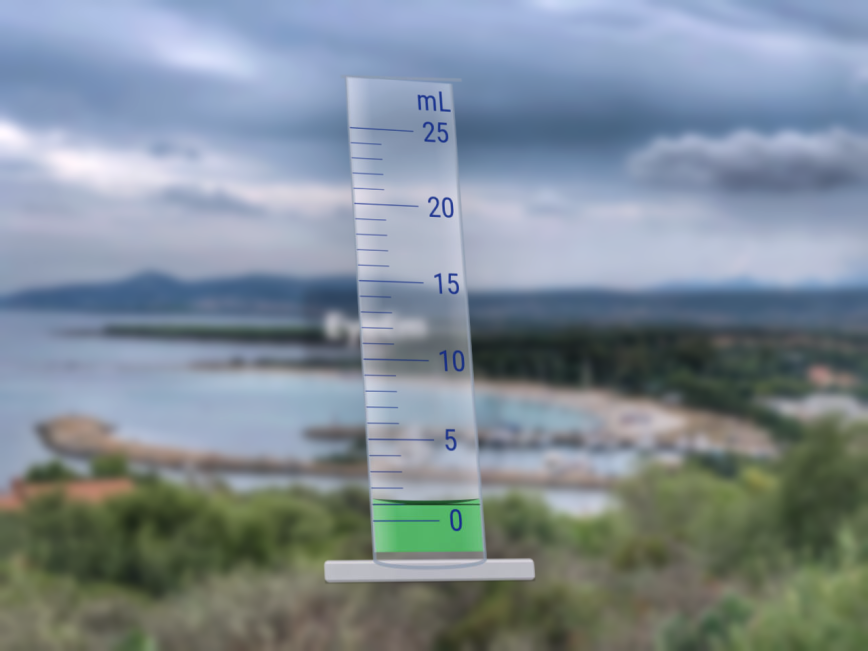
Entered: {"value": 1, "unit": "mL"}
